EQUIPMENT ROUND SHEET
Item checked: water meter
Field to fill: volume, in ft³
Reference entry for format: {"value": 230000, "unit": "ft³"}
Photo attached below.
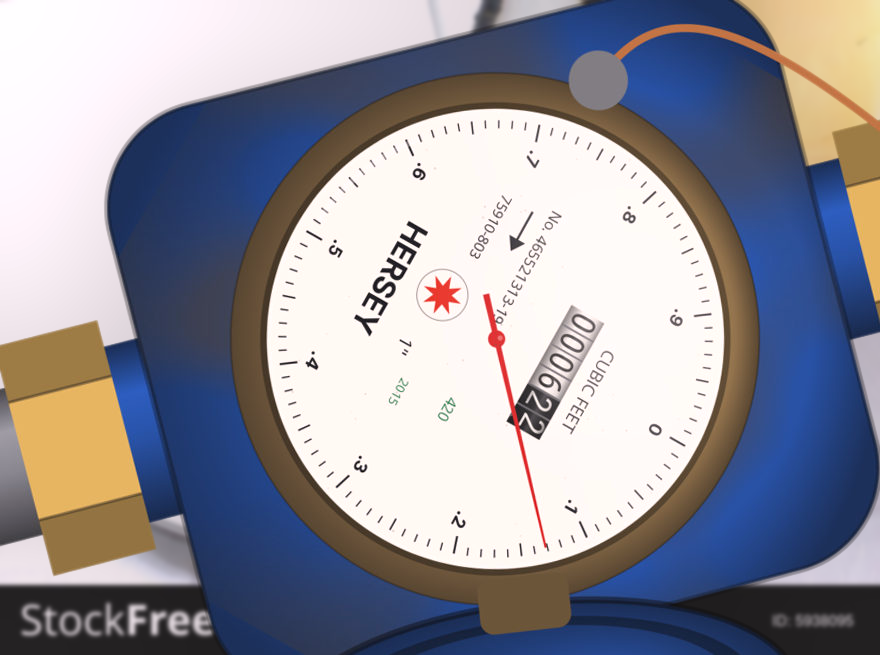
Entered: {"value": 622.13, "unit": "ft³"}
